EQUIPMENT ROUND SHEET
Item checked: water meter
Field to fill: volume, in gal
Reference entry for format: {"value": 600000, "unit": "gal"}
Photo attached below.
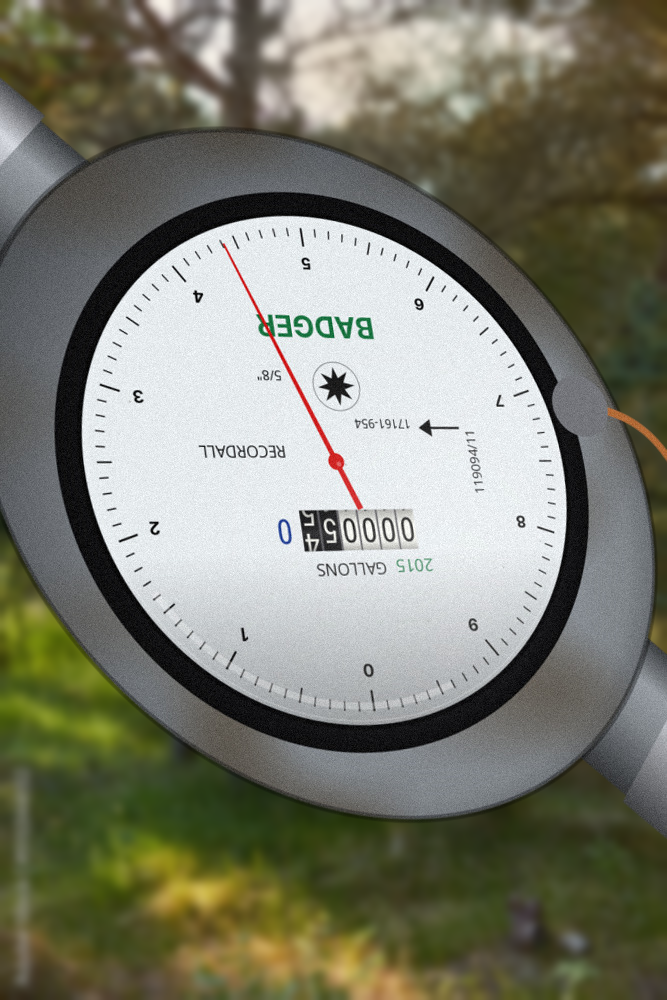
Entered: {"value": 544.4, "unit": "gal"}
